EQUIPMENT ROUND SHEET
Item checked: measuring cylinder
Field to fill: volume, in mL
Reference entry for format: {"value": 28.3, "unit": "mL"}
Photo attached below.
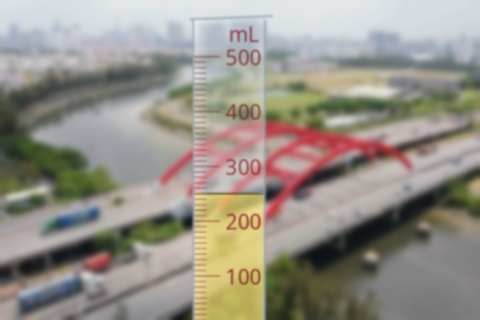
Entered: {"value": 250, "unit": "mL"}
